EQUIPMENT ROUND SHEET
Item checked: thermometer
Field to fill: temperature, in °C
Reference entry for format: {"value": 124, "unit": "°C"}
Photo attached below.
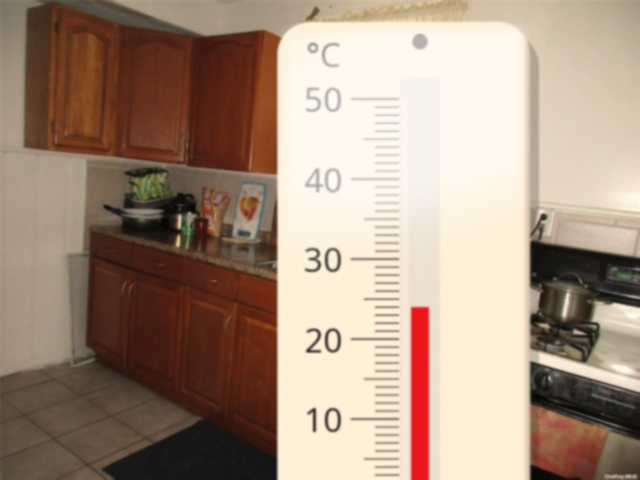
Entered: {"value": 24, "unit": "°C"}
